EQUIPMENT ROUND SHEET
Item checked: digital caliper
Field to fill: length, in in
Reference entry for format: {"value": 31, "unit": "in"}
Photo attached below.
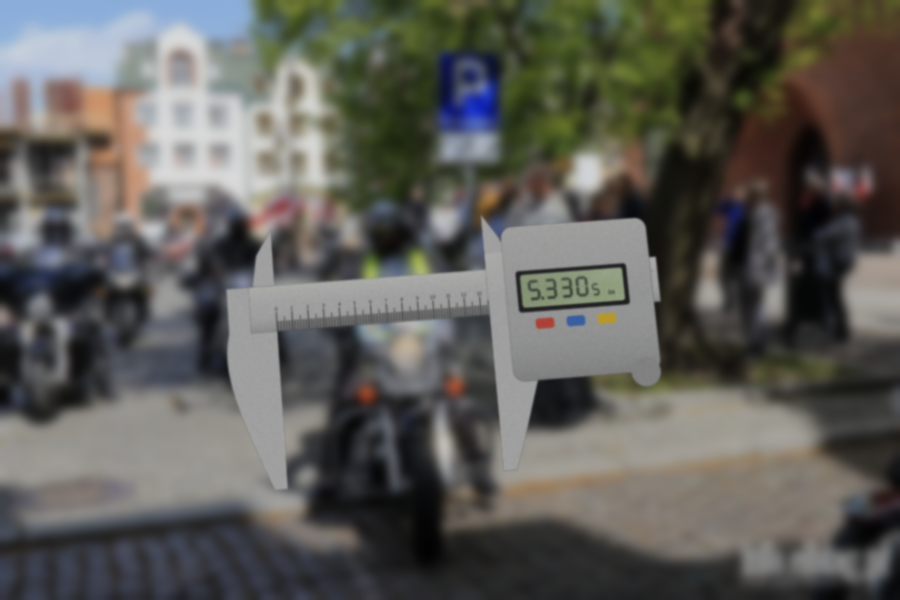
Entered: {"value": 5.3305, "unit": "in"}
